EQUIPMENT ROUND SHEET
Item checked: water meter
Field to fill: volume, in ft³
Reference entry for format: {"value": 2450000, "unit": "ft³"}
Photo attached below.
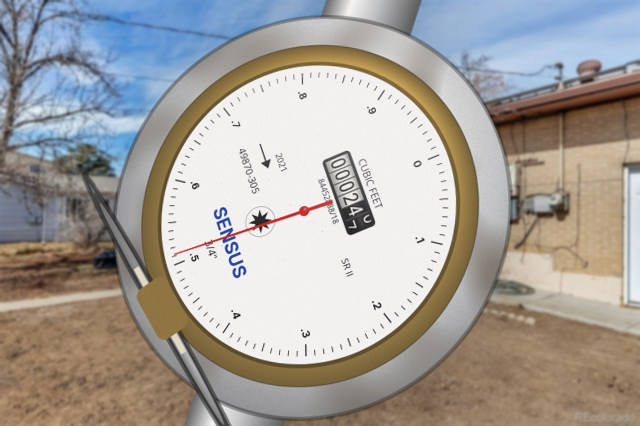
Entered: {"value": 246.51, "unit": "ft³"}
